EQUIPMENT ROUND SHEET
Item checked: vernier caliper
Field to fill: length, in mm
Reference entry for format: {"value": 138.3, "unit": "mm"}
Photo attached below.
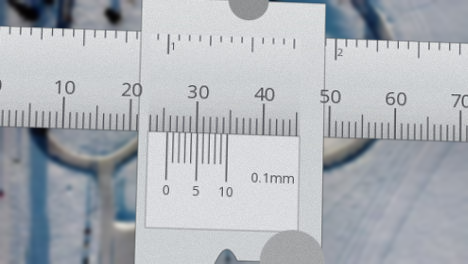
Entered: {"value": 25.6, "unit": "mm"}
